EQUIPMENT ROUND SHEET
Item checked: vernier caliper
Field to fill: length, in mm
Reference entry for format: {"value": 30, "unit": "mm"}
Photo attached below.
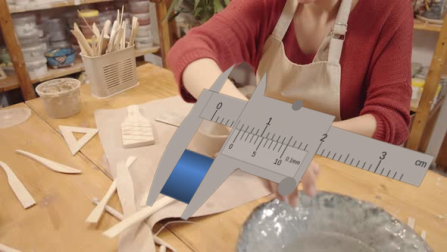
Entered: {"value": 6.0, "unit": "mm"}
